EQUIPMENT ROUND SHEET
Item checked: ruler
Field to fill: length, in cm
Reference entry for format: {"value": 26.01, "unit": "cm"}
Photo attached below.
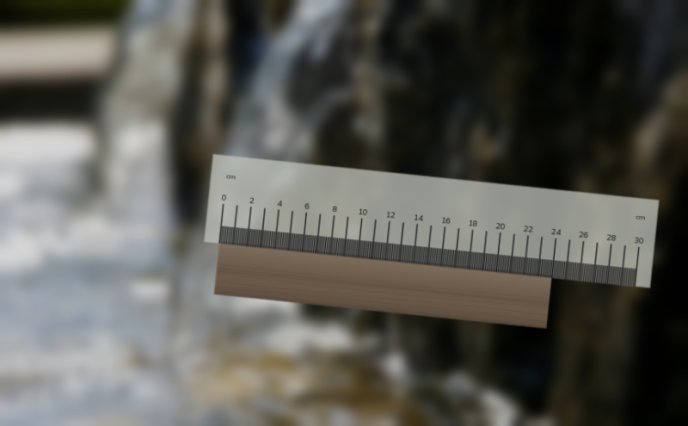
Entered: {"value": 24, "unit": "cm"}
